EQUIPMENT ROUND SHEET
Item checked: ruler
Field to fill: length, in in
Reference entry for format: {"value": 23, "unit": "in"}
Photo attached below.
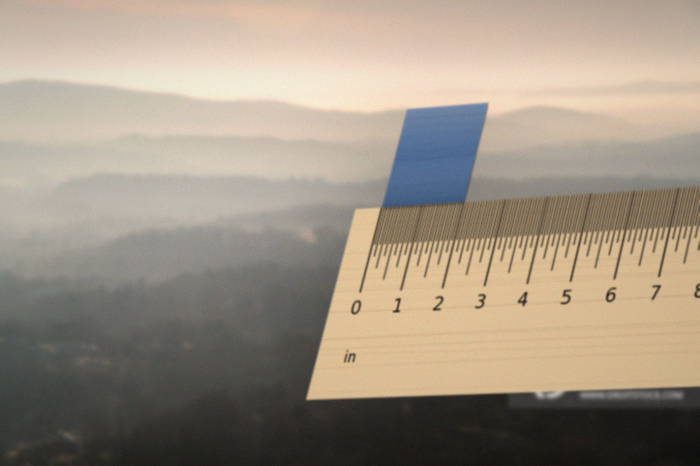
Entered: {"value": 2, "unit": "in"}
